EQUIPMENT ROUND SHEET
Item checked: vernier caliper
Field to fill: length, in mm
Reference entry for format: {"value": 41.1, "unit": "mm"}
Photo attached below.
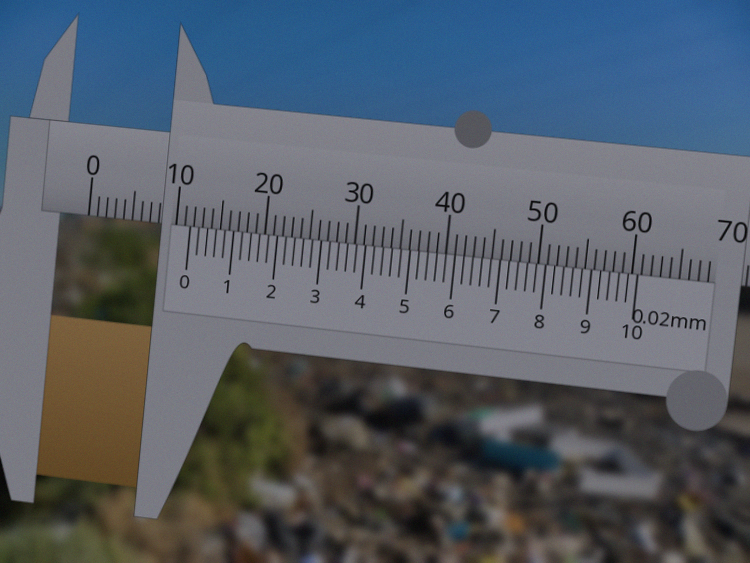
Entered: {"value": 11.6, "unit": "mm"}
